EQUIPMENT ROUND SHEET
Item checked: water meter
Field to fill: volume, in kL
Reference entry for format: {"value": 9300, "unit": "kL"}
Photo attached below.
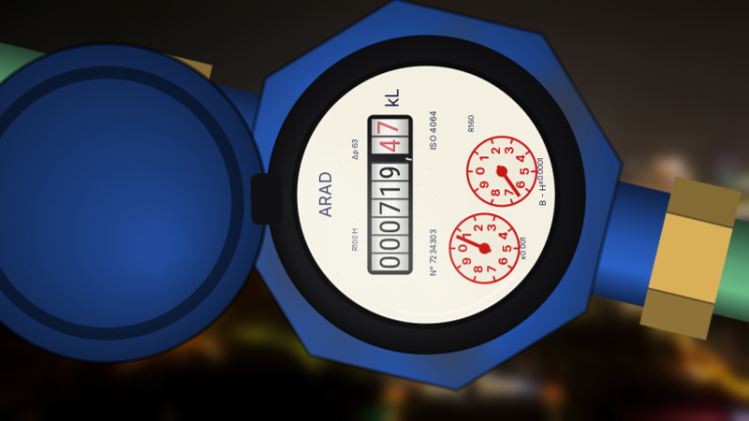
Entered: {"value": 719.4706, "unit": "kL"}
